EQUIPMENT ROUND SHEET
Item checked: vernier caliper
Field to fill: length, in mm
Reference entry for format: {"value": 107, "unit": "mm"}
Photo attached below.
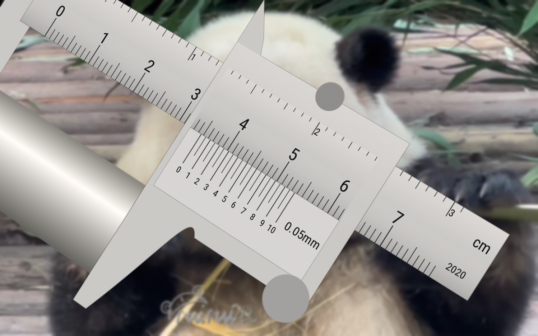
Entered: {"value": 34.6, "unit": "mm"}
